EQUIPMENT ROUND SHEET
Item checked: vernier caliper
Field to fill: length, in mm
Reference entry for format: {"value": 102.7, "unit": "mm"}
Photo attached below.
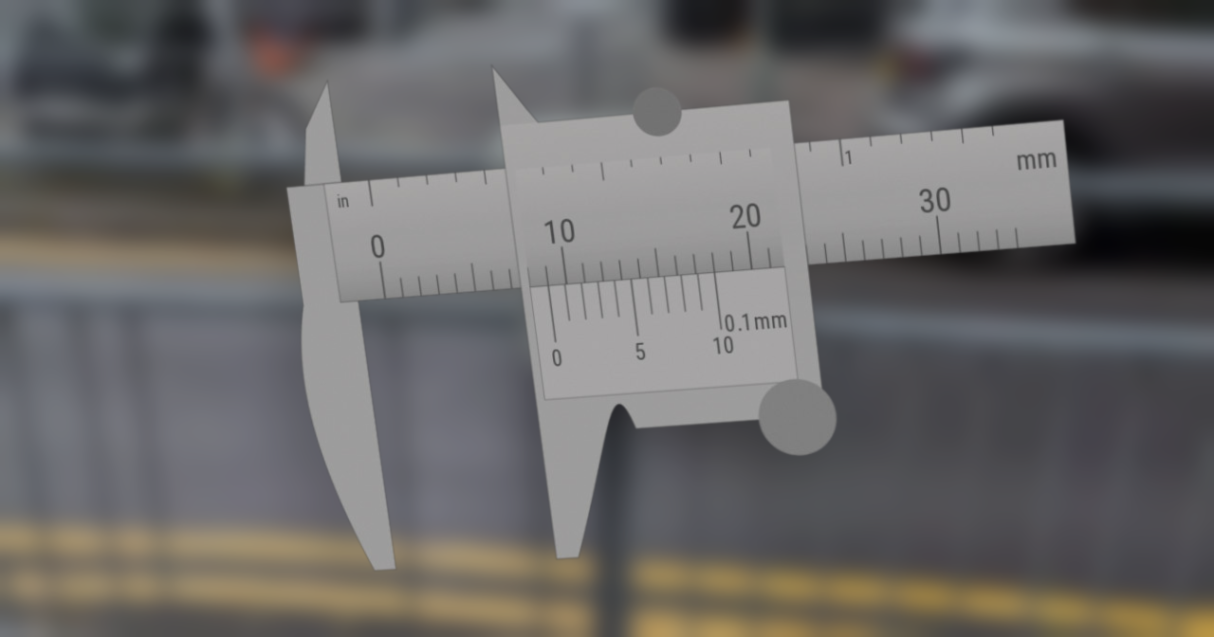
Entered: {"value": 9.0, "unit": "mm"}
